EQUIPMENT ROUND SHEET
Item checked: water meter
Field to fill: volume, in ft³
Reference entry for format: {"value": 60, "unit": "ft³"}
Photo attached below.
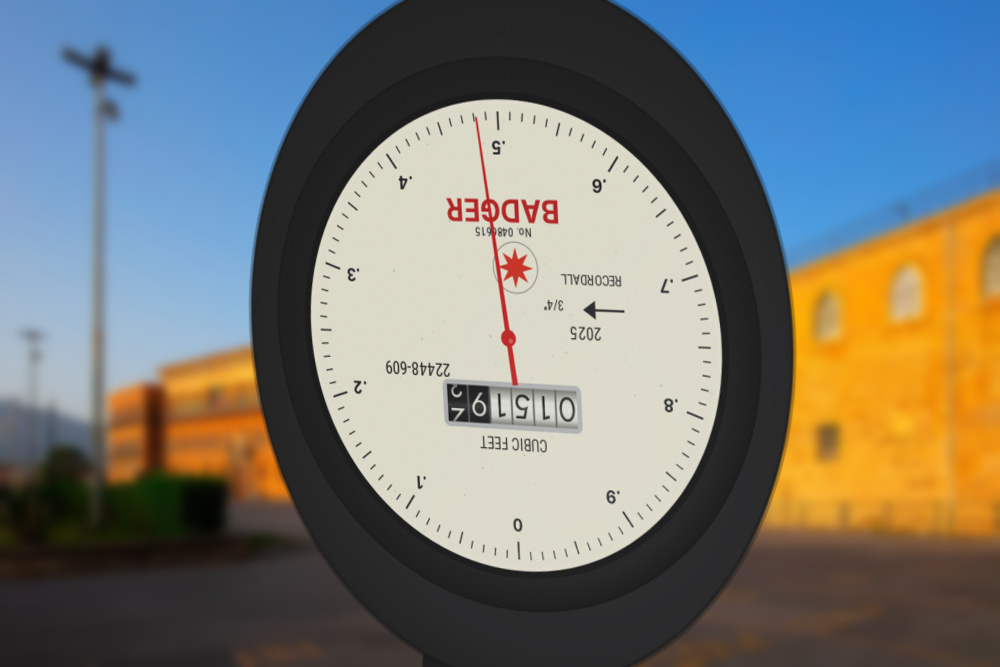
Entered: {"value": 15192.48, "unit": "ft³"}
